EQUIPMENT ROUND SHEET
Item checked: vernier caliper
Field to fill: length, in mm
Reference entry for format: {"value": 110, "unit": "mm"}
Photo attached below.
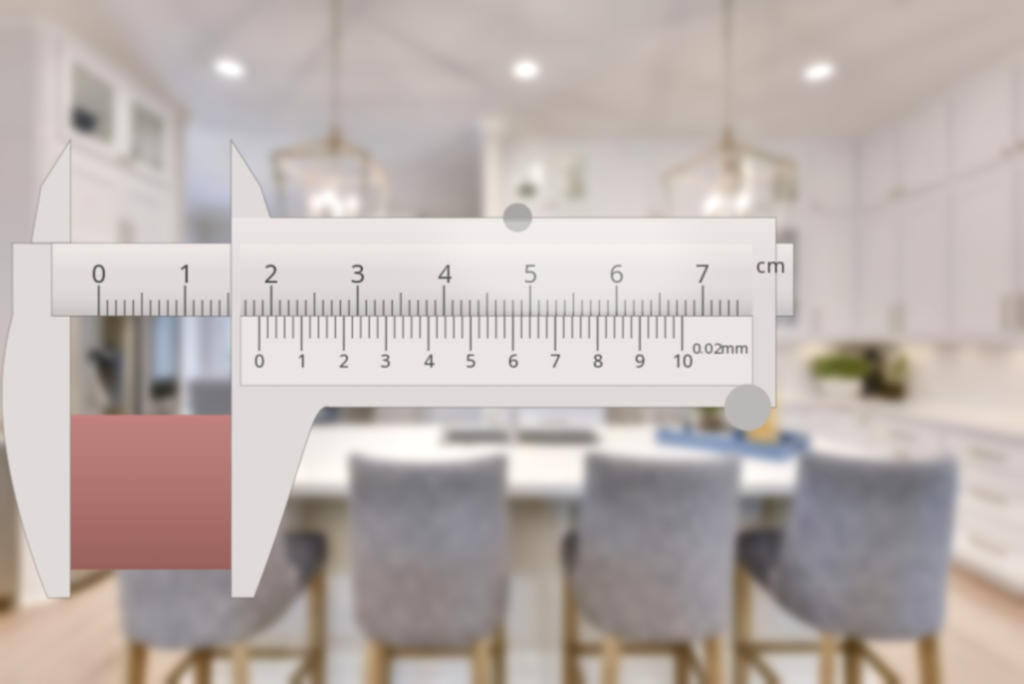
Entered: {"value": 18.6, "unit": "mm"}
